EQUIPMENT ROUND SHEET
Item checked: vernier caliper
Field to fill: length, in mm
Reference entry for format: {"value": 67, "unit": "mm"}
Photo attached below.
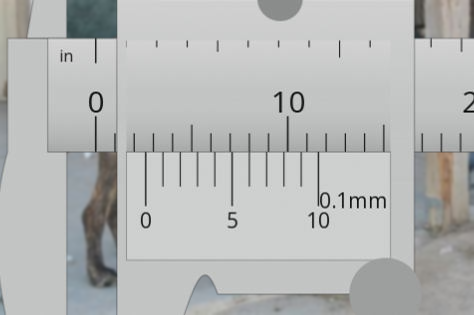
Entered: {"value": 2.6, "unit": "mm"}
